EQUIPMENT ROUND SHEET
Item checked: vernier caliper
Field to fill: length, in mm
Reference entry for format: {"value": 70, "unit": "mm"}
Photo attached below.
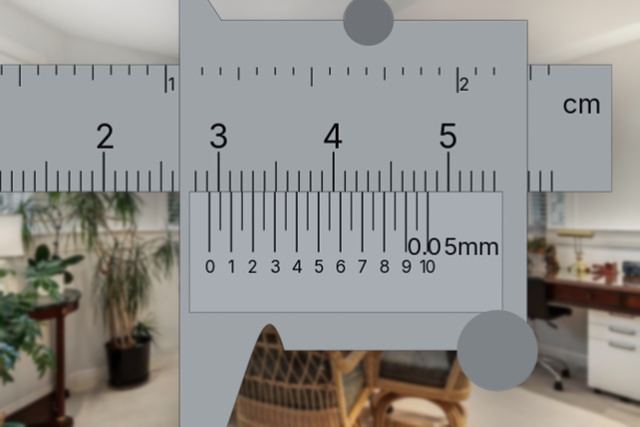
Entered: {"value": 29.2, "unit": "mm"}
